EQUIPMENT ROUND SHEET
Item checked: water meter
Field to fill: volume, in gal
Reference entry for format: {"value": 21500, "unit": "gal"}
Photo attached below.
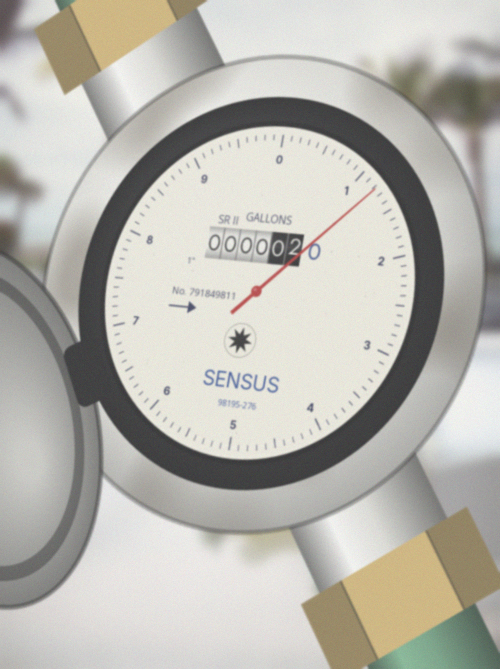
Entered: {"value": 21.2, "unit": "gal"}
